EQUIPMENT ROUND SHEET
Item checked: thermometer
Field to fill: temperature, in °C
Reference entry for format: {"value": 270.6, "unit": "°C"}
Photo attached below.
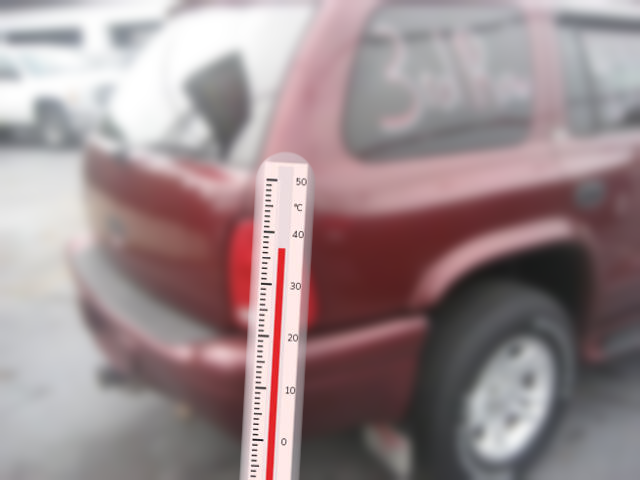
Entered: {"value": 37, "unit": "°C"}
